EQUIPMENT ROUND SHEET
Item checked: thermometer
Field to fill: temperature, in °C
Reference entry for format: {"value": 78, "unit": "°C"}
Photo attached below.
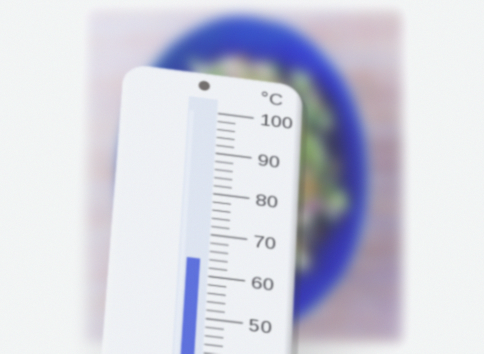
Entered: {"value": 64, "unit": "°C"}
